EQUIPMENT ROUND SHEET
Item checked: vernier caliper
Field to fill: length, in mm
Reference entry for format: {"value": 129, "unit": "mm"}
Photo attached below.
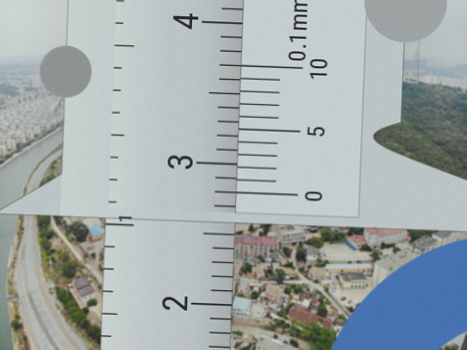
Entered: {"value": 28.0, "unit": "mm"}
